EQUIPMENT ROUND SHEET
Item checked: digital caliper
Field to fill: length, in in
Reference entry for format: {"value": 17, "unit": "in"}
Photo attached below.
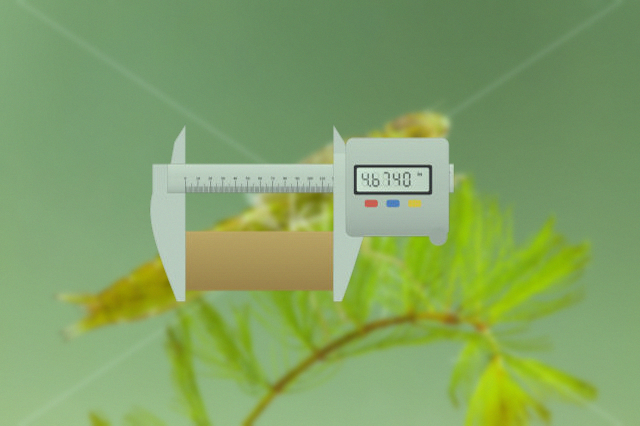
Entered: {"value": 4.6740, "unit": "in"}
